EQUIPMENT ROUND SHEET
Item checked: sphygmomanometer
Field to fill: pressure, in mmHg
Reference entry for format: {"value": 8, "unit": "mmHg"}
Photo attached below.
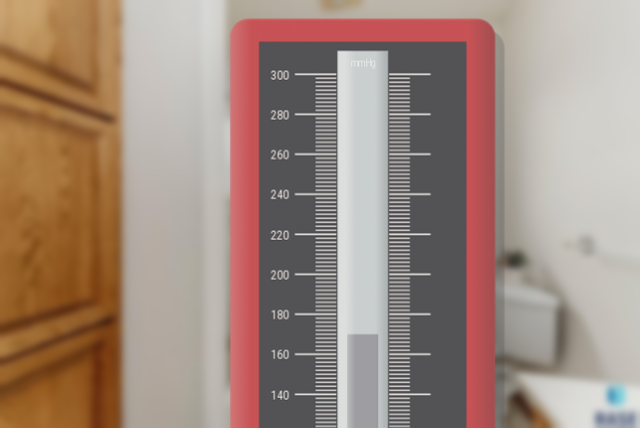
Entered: {"value": 170, "unit": "mmHg"}
